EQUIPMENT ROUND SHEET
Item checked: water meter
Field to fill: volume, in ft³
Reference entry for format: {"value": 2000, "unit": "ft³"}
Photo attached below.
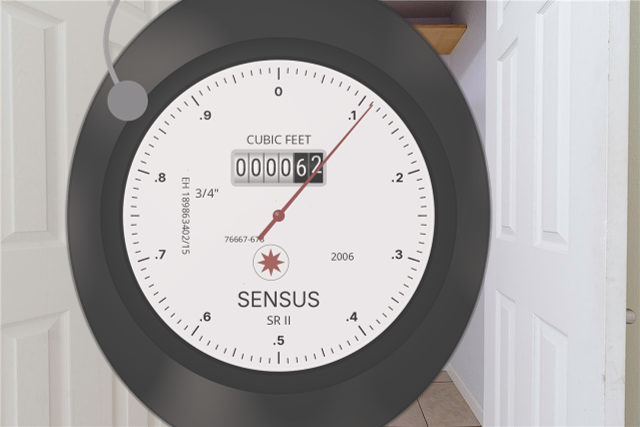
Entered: {"value": 62.11, "unit": "ft³"}
